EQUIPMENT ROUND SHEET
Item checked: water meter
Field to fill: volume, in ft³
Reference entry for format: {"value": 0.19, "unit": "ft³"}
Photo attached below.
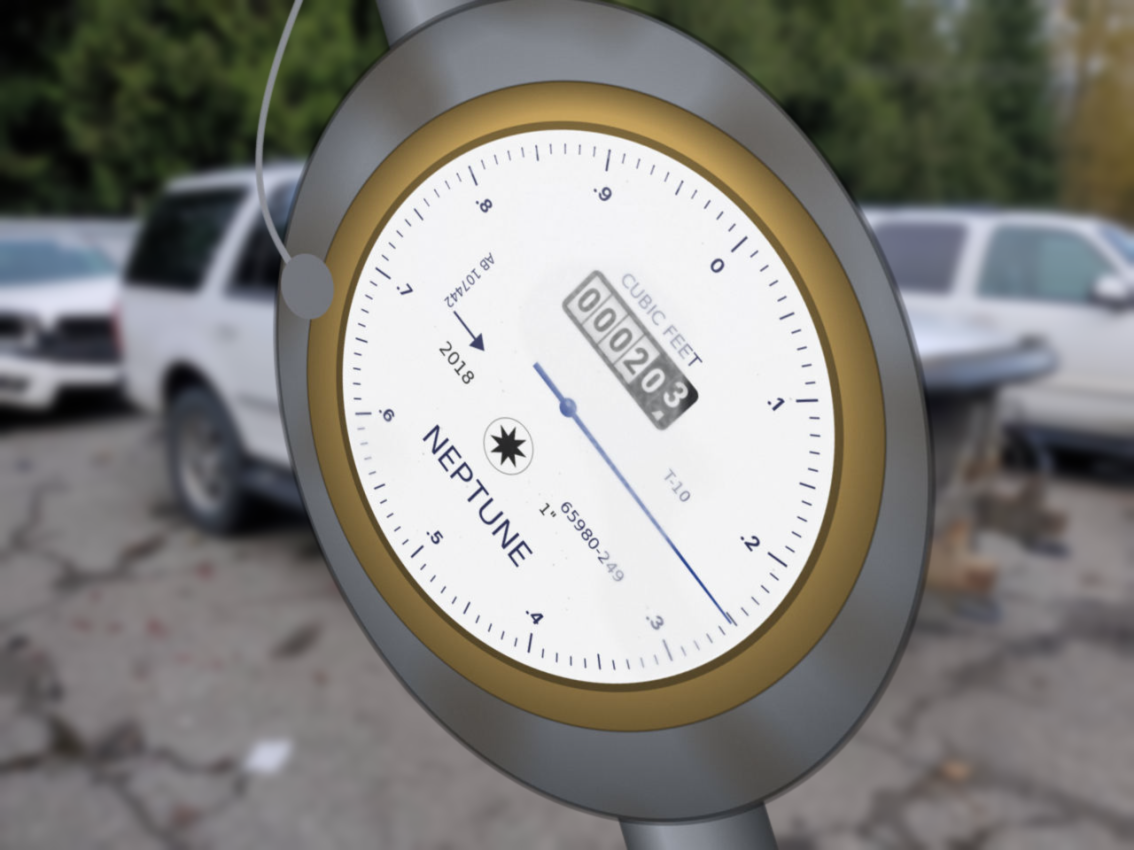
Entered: {"value": 203.25, "unit": "ft³"}
